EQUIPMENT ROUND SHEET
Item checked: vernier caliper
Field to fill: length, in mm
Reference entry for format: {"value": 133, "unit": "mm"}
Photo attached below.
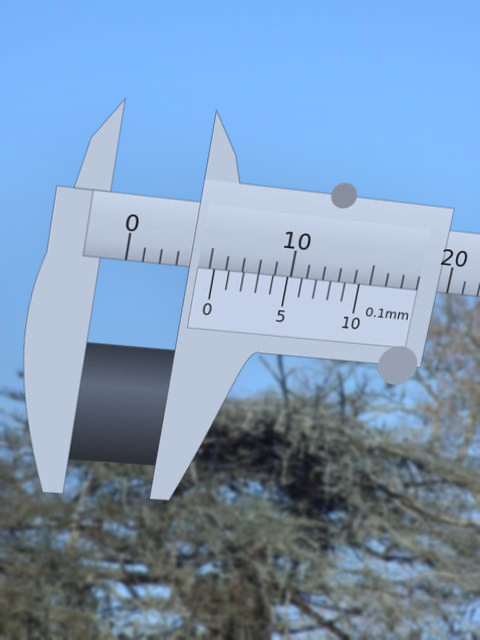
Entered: {"value": 5.3, "unit": "mm"}
